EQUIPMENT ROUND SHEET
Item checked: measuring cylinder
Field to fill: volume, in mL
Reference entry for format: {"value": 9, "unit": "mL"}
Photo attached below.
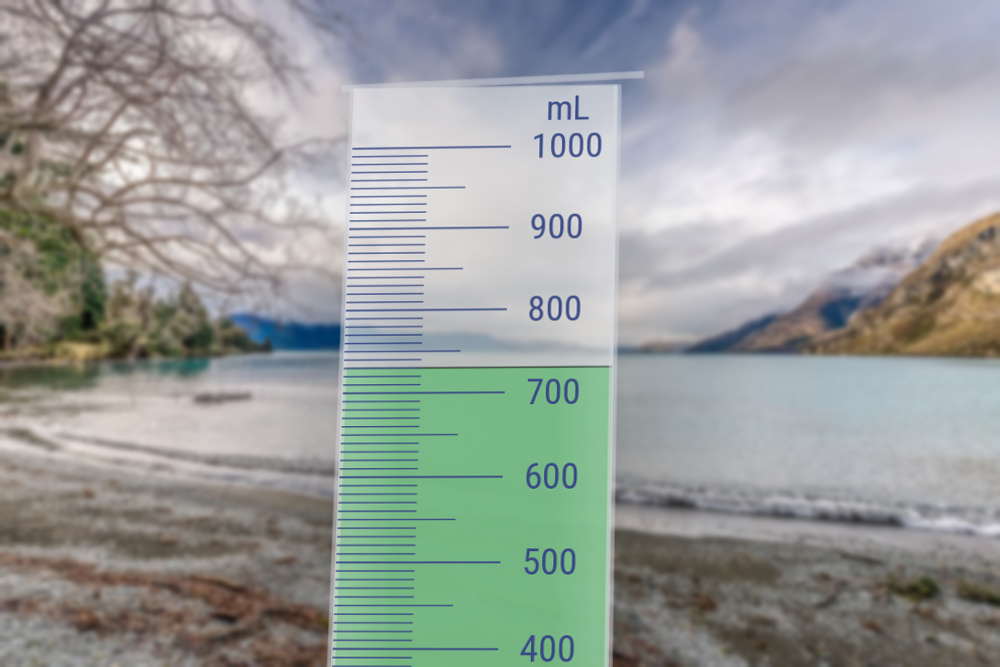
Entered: {"value": 730, "unit": "mL"}
